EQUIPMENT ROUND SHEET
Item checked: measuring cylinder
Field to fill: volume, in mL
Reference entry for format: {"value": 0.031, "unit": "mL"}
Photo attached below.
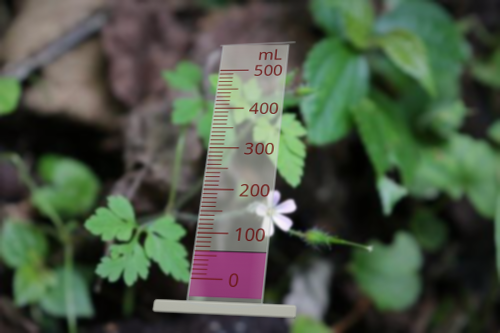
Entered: {"value": 60, "unit": "mL"}
